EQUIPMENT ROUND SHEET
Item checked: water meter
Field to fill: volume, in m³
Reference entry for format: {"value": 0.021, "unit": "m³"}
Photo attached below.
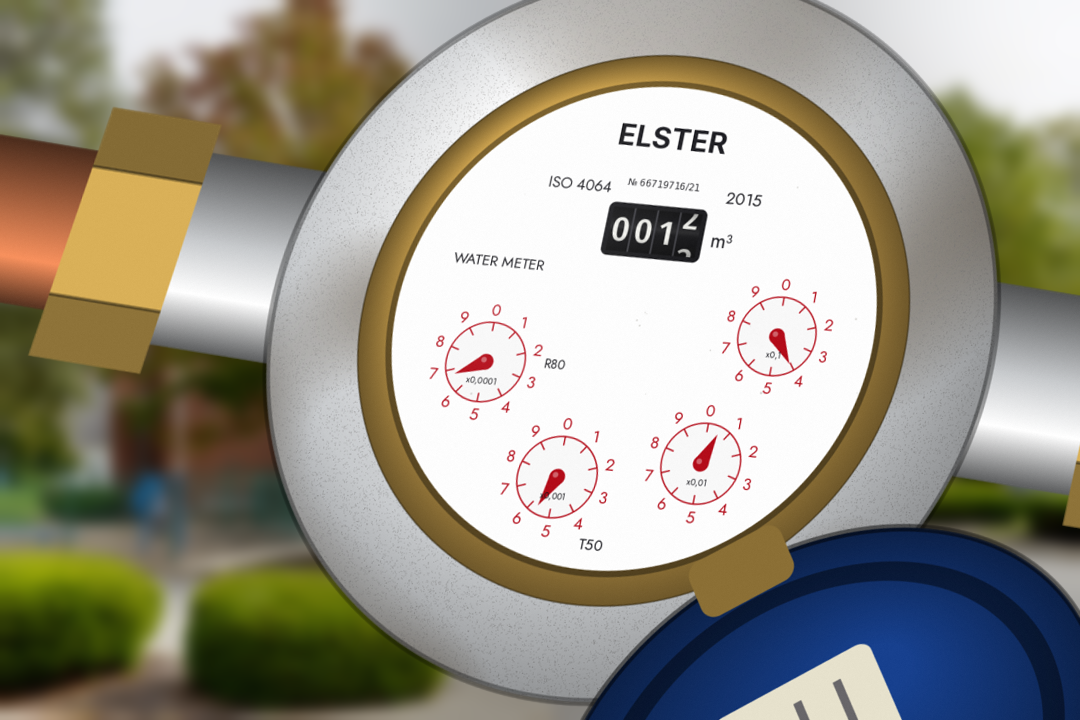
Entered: {"value": 12.4056, "unit": "m³"}
